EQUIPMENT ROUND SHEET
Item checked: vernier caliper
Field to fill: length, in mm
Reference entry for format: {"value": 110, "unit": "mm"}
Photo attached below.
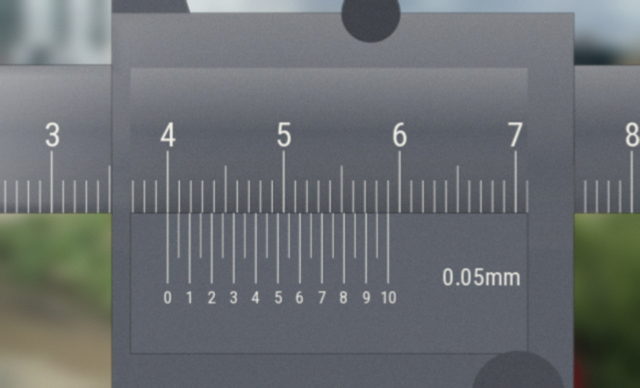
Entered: {"value": 40.0, "unit": "mm"}
